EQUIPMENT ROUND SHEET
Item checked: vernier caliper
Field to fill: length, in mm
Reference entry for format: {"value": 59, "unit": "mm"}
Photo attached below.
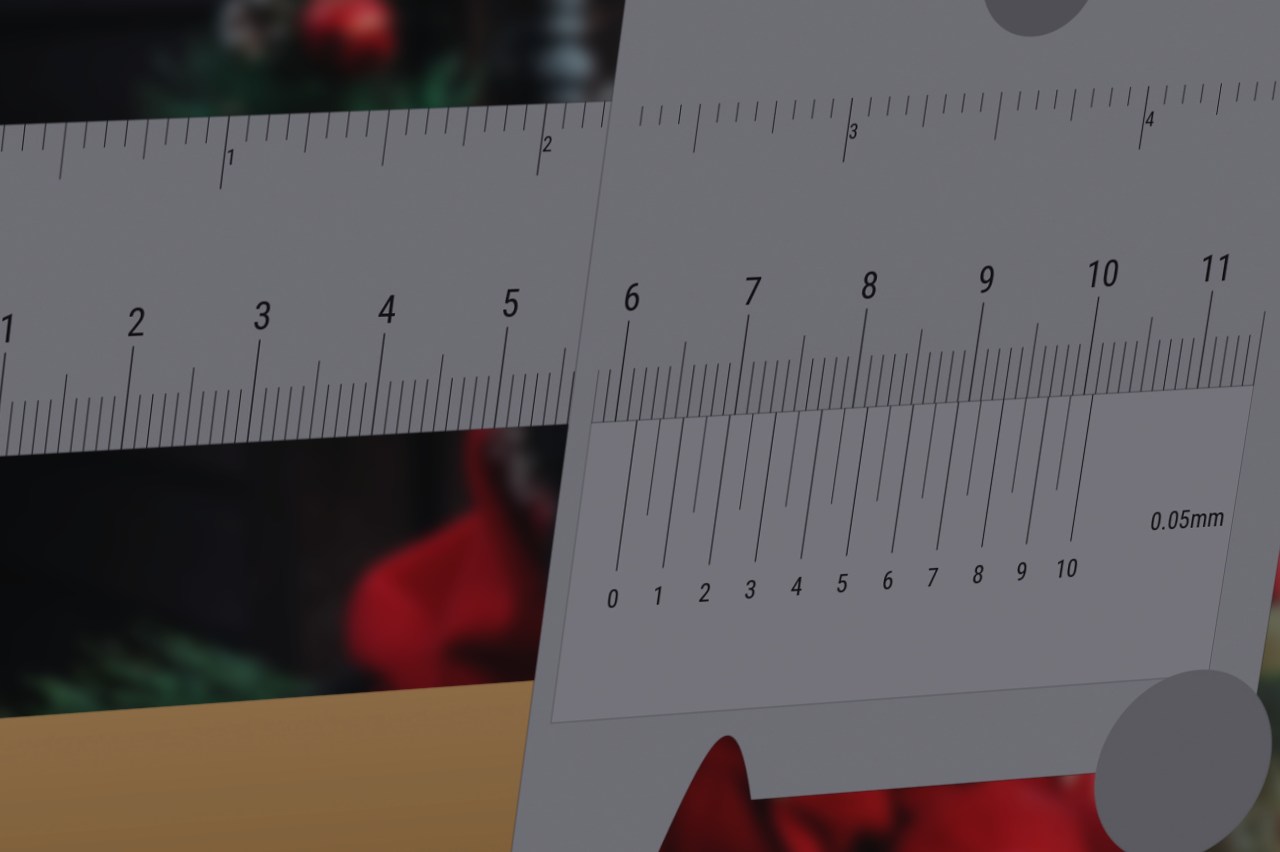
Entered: {"value": 61.8, "unit": "mm"}
